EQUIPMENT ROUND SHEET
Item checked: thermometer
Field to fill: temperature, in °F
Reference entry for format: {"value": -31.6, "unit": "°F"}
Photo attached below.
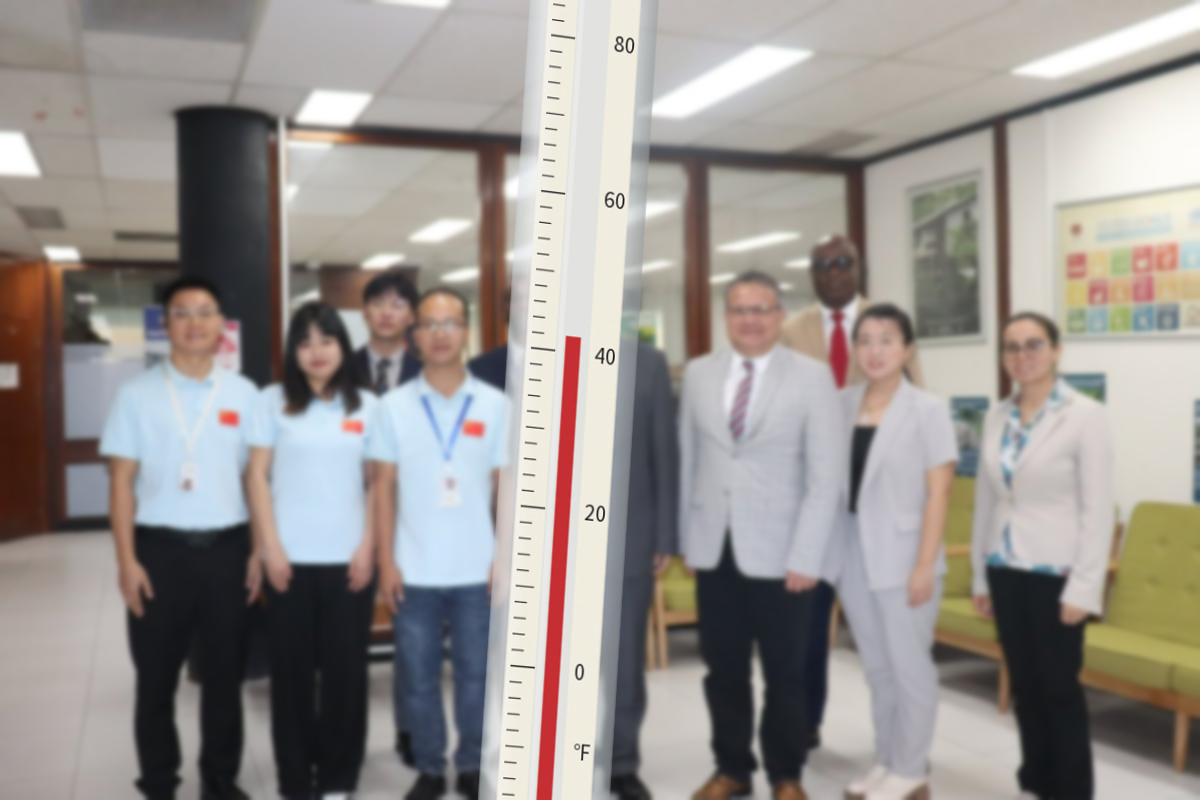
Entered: {"value": 42, "unit": "°F"}
